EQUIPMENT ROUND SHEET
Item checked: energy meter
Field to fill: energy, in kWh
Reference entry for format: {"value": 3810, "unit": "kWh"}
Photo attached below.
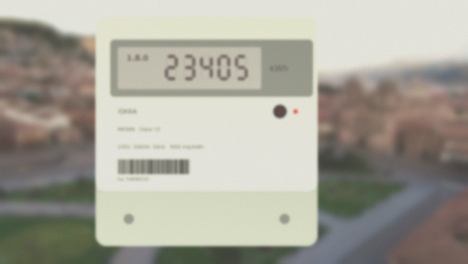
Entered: {"value": 23405, "unit": "kWh"}
